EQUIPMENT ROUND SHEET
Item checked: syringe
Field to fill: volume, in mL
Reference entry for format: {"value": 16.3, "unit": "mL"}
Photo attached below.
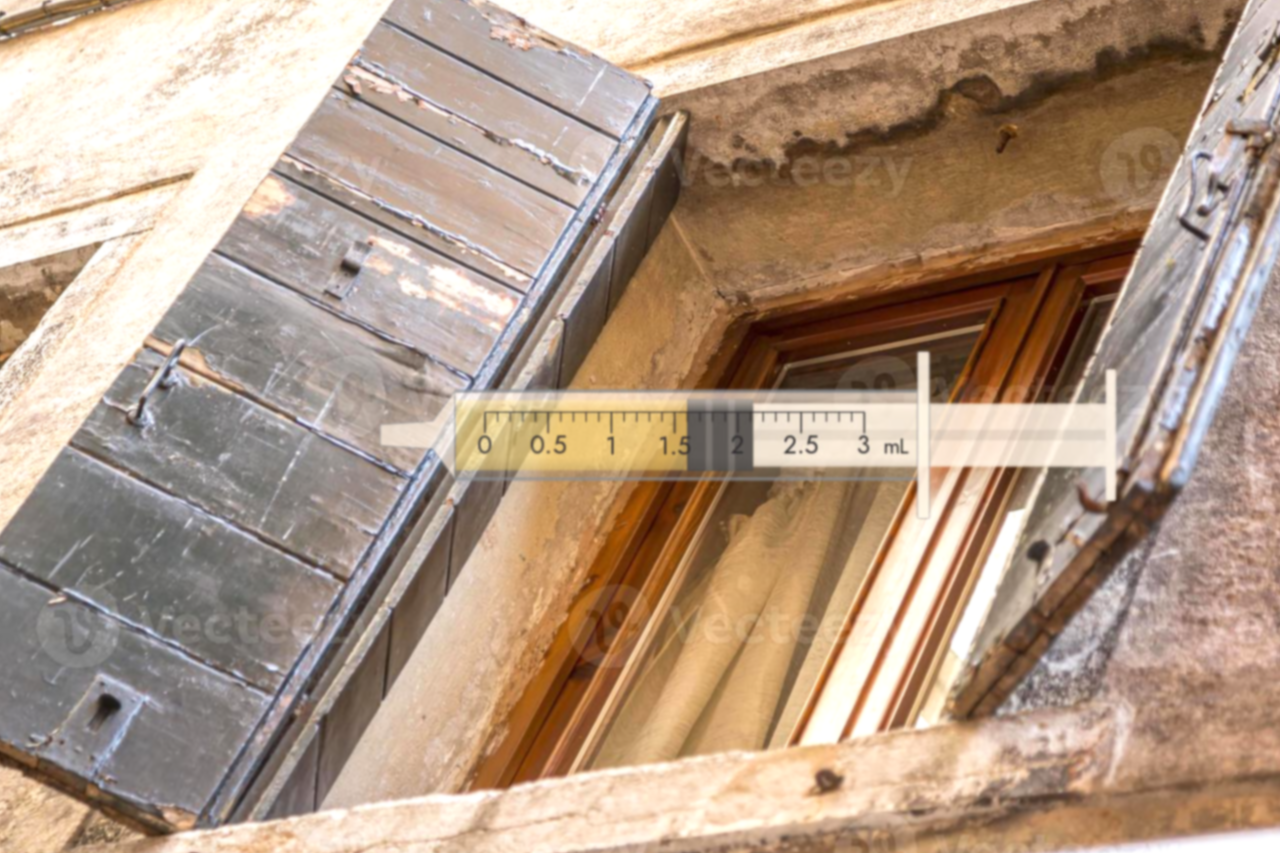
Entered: {"value": 1.6, "unit": "mL"}
